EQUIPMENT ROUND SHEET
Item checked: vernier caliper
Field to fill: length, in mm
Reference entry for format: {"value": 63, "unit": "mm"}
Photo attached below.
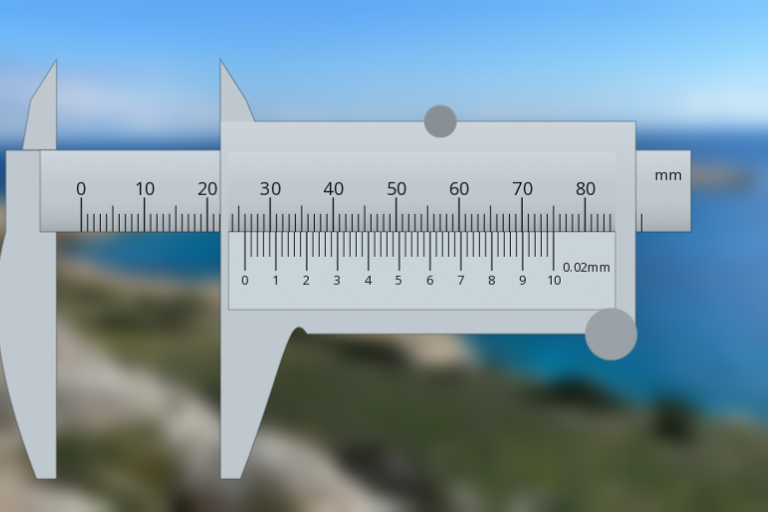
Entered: {"value": 26.0, "unit": "mm"}
